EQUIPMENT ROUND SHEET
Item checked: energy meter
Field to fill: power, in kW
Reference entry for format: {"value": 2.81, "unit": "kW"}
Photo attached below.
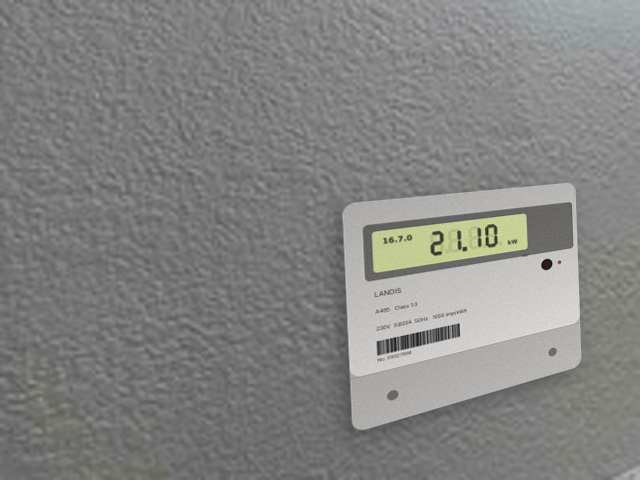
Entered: {"value": 21.10, "unit": "kW"}
